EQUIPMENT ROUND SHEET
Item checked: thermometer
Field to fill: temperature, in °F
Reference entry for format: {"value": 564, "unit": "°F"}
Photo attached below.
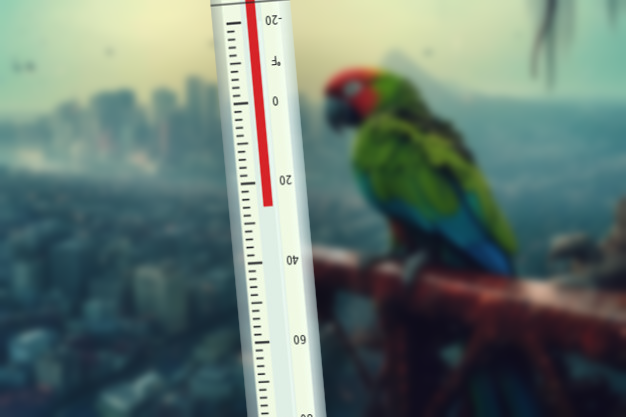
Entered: {"value": 26, "unit": "°F"}
